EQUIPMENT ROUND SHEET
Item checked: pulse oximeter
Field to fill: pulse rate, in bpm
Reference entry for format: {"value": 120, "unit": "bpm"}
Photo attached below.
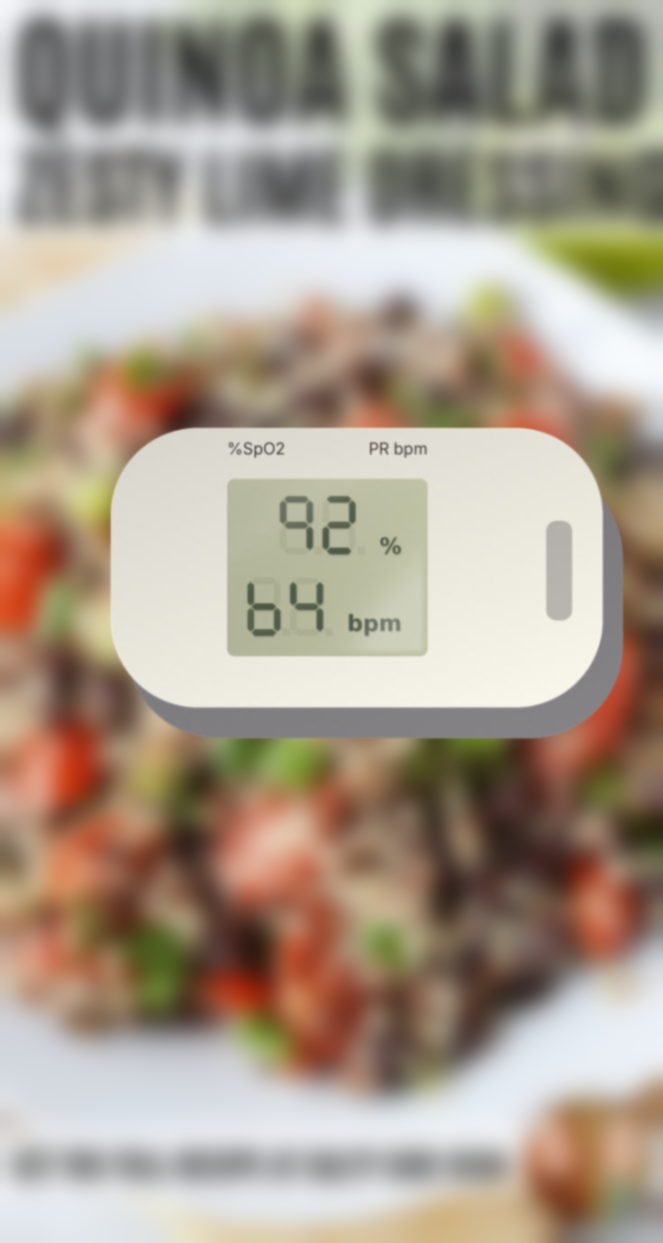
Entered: {"value": 64, "unit": "bpm"}
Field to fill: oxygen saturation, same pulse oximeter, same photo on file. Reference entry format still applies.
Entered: {"value": 92, "unit": "%"}
